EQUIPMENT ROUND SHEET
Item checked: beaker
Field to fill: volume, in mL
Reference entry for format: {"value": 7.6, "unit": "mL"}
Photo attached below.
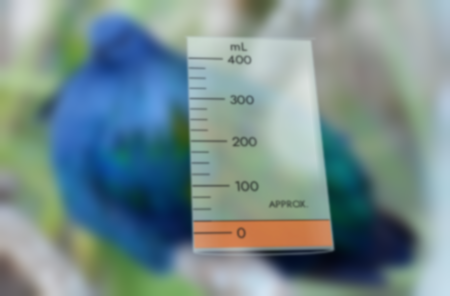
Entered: {"value": 25, "unit": "mL"}
